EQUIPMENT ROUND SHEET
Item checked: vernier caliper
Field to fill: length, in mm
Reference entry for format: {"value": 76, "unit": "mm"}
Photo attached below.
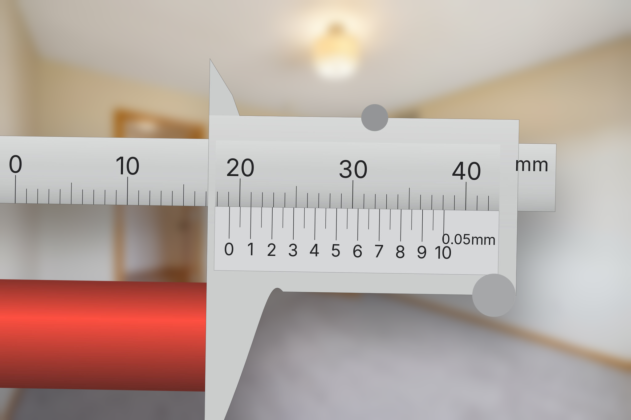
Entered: {"value": 19.1, "unit": "mm"}
